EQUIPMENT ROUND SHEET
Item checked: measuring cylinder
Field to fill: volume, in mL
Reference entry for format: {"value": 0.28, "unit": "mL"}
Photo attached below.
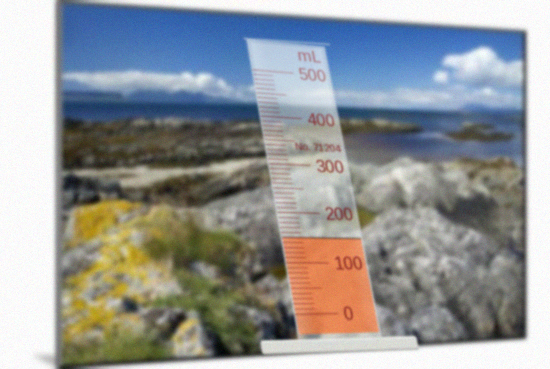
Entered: {"value": 150, "unit": "mL"}
